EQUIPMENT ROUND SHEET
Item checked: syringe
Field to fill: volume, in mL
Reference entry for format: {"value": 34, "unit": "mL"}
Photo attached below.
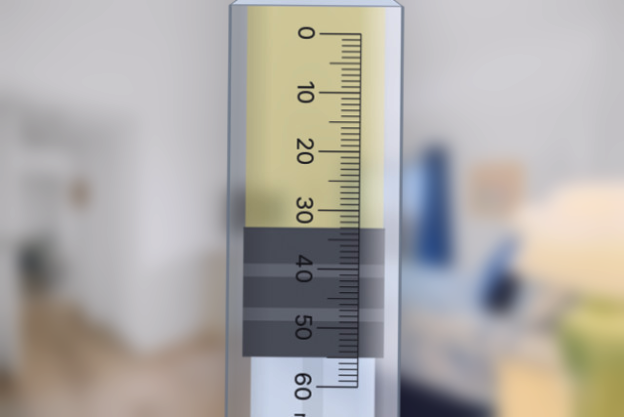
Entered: {"value": 33, "unit": "mL"}
